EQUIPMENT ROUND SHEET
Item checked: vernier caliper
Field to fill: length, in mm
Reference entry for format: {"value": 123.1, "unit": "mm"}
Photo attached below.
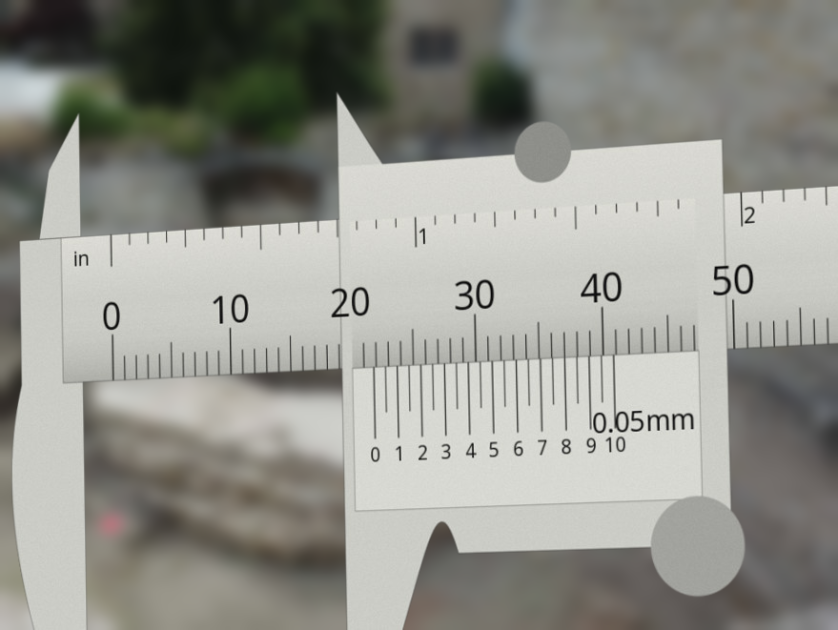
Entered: {"value": 21.8, "unit": "mm"}
